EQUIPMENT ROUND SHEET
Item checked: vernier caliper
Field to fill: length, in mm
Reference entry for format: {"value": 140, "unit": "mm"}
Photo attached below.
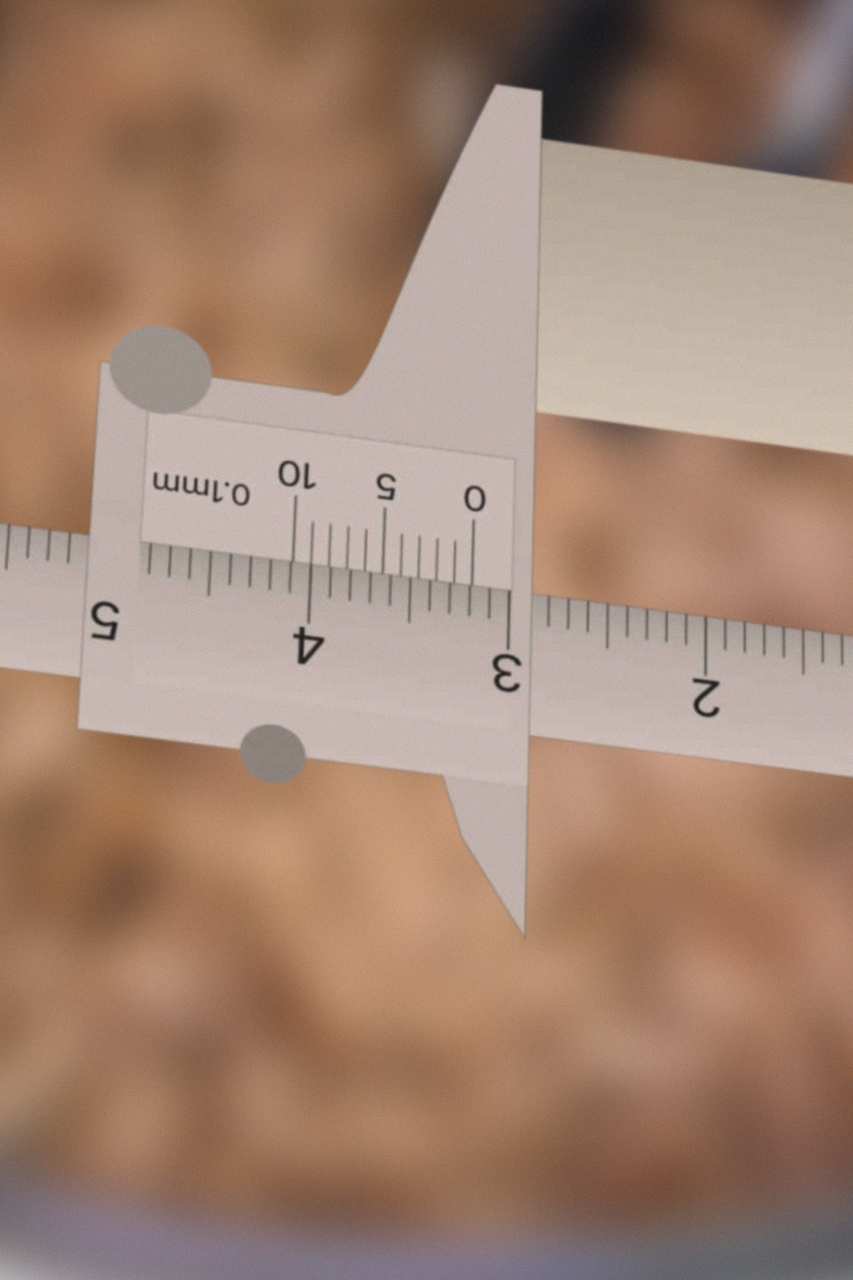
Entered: {"value": 31.9, "unit": "mm"}
